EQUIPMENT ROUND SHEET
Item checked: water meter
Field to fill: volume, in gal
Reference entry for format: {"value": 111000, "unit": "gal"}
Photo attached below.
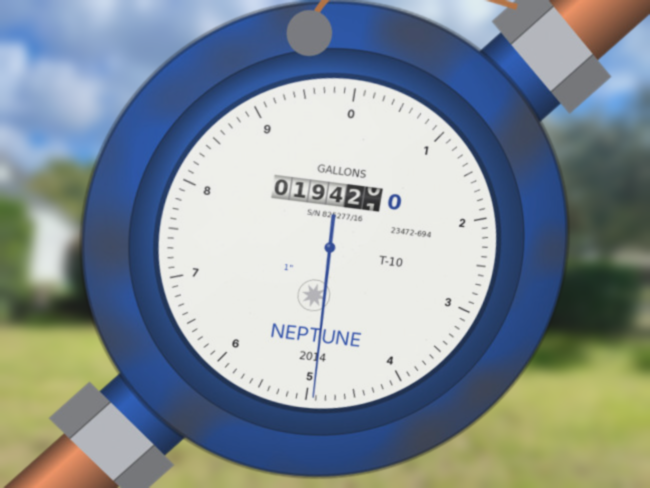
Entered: {"value": 194204.9, "unit": "gal"}
